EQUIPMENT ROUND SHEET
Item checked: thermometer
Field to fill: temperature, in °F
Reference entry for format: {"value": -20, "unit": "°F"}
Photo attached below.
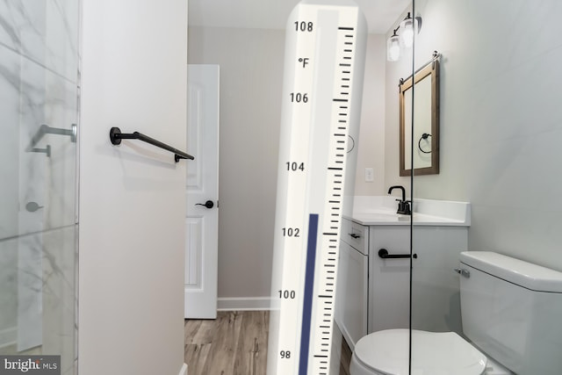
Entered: {"value": 102.6, "unit": "°F"}
